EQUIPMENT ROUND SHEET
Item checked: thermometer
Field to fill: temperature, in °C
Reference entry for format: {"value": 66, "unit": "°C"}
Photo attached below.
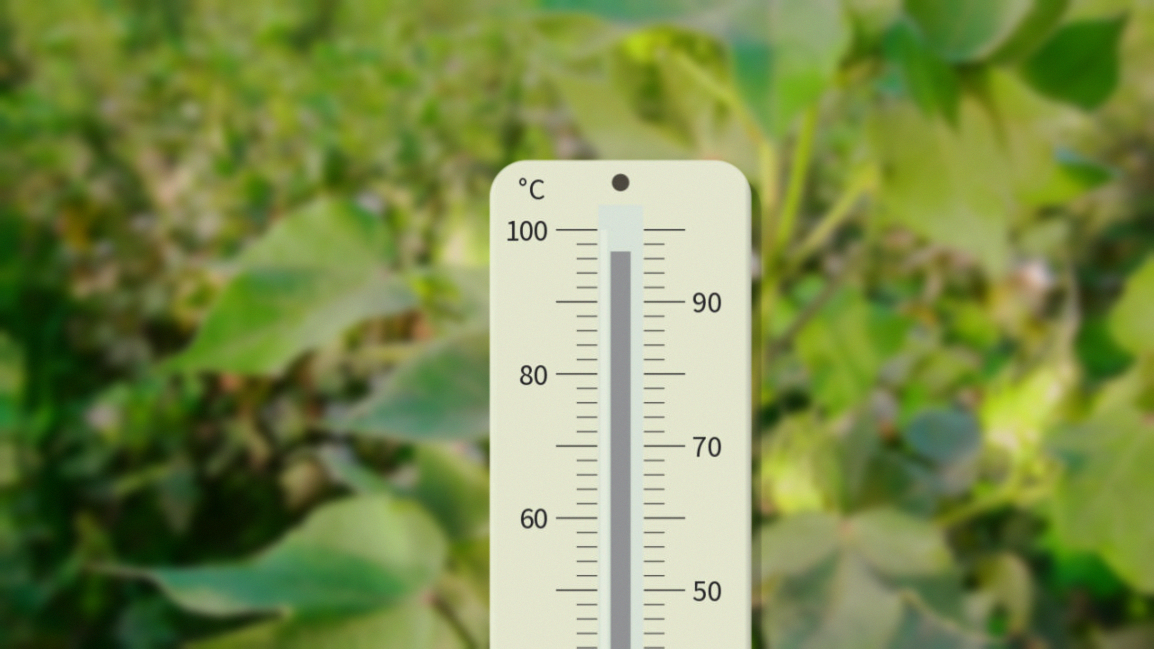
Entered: {"value": 97, "unit": "°C"}
